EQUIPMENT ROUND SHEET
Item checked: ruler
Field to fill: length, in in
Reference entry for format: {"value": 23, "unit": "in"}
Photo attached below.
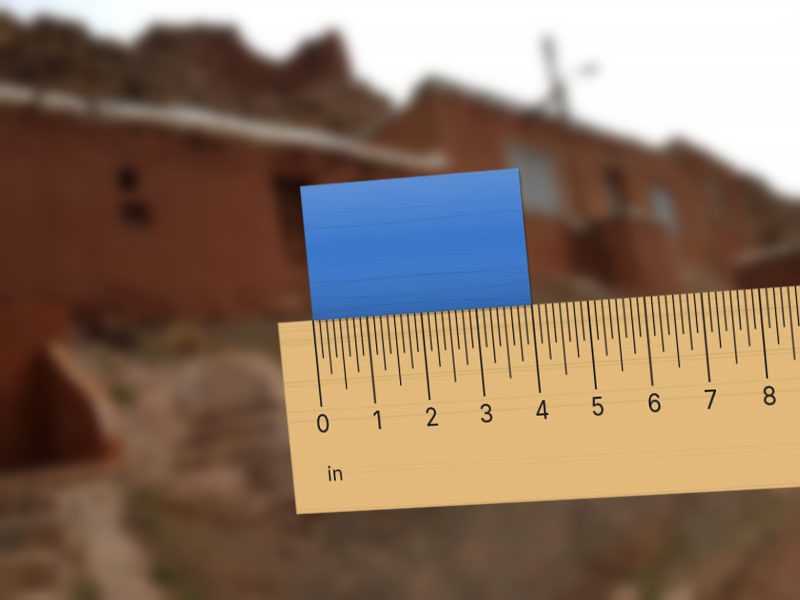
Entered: {"value": 4, "unit": "in"}
